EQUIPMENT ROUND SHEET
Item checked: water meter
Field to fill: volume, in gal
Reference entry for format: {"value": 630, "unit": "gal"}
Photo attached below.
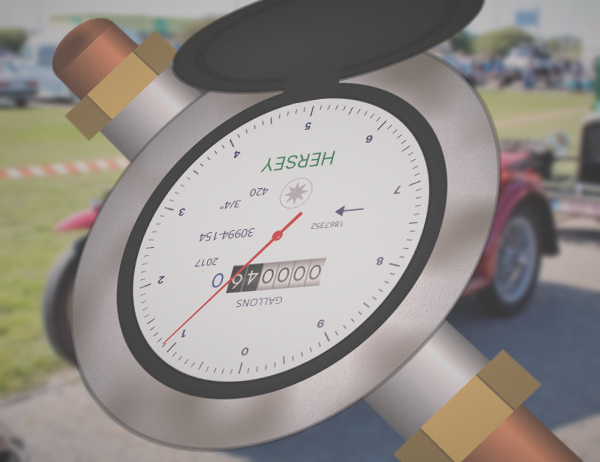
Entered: {"value": 461.1, "unit": "gal"}
